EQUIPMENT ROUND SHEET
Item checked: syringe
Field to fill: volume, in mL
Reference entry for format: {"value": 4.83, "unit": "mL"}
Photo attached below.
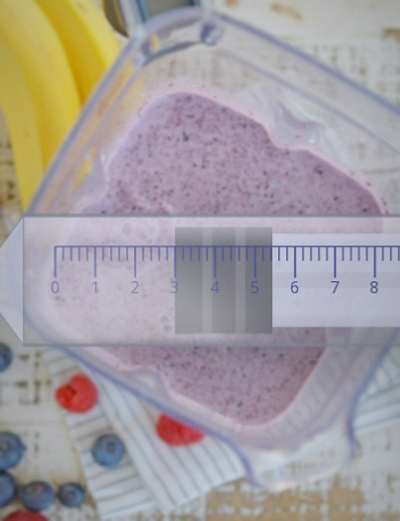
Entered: {"value": 3, "unit": "mL"}
